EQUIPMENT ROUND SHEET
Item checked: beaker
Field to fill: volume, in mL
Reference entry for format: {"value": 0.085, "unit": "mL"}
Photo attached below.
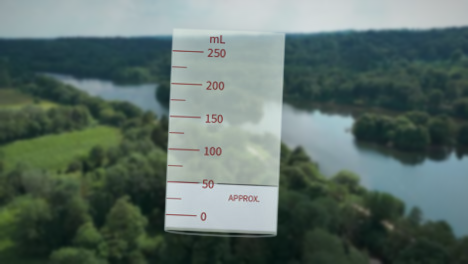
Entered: {"value": 50, "unit": "mL"}
